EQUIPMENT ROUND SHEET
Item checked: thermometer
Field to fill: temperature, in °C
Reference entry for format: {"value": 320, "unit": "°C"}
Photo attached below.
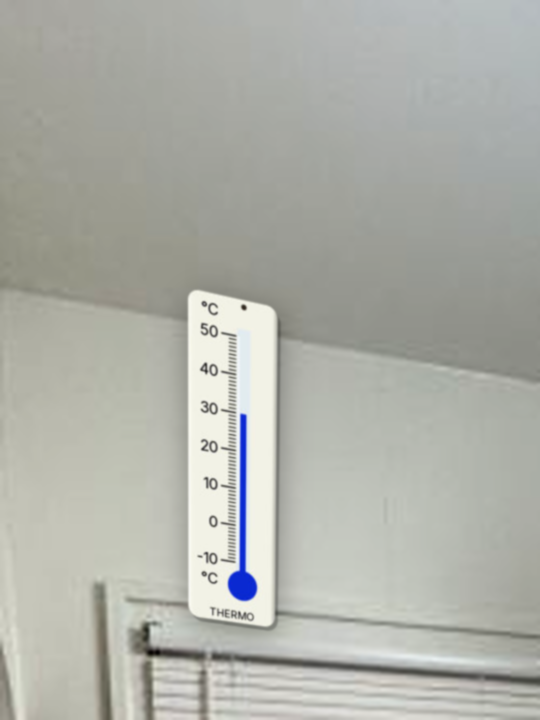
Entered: {"value": 30, "unit": "°C"}
